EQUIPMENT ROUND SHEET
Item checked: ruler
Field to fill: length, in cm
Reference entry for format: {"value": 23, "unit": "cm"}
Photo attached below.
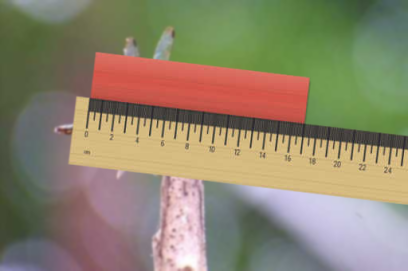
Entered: {"value": 17, "unit": "cm"}
